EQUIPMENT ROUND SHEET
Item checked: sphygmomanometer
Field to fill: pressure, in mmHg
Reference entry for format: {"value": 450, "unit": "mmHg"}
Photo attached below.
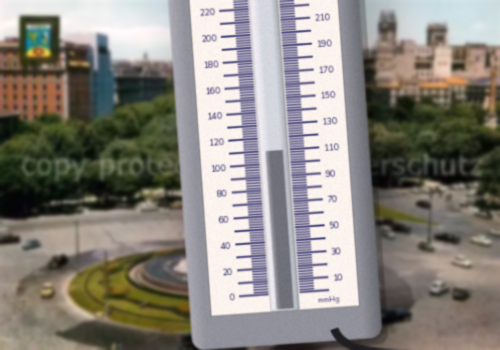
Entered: {"value": 110, "unit": "mmHg"}
